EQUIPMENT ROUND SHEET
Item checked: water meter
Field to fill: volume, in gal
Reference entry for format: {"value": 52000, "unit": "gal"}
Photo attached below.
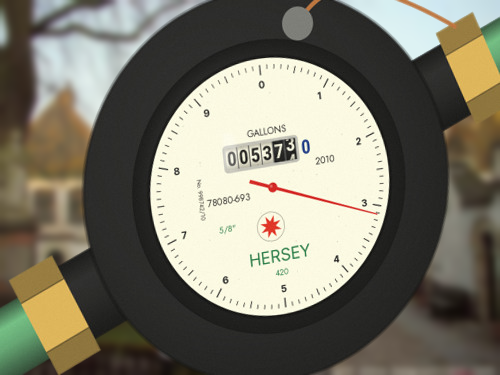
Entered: {"value": 53733.1, "unit": "gal"}
